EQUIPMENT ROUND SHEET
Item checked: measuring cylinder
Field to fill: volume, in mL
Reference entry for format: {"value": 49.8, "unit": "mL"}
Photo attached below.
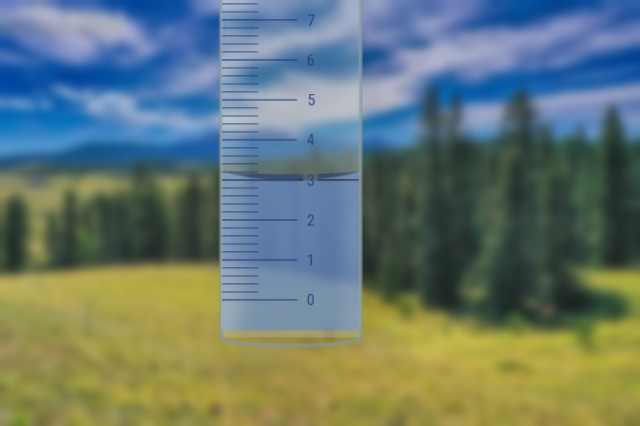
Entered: {"value": 3, "unit": "mL"}
